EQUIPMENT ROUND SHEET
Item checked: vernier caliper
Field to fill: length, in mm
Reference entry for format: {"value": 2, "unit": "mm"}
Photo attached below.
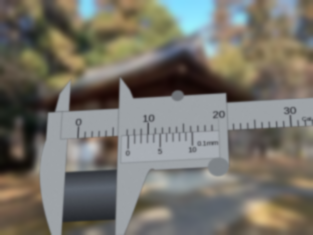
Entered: {"value": 7.2, "unit": "mm"}
